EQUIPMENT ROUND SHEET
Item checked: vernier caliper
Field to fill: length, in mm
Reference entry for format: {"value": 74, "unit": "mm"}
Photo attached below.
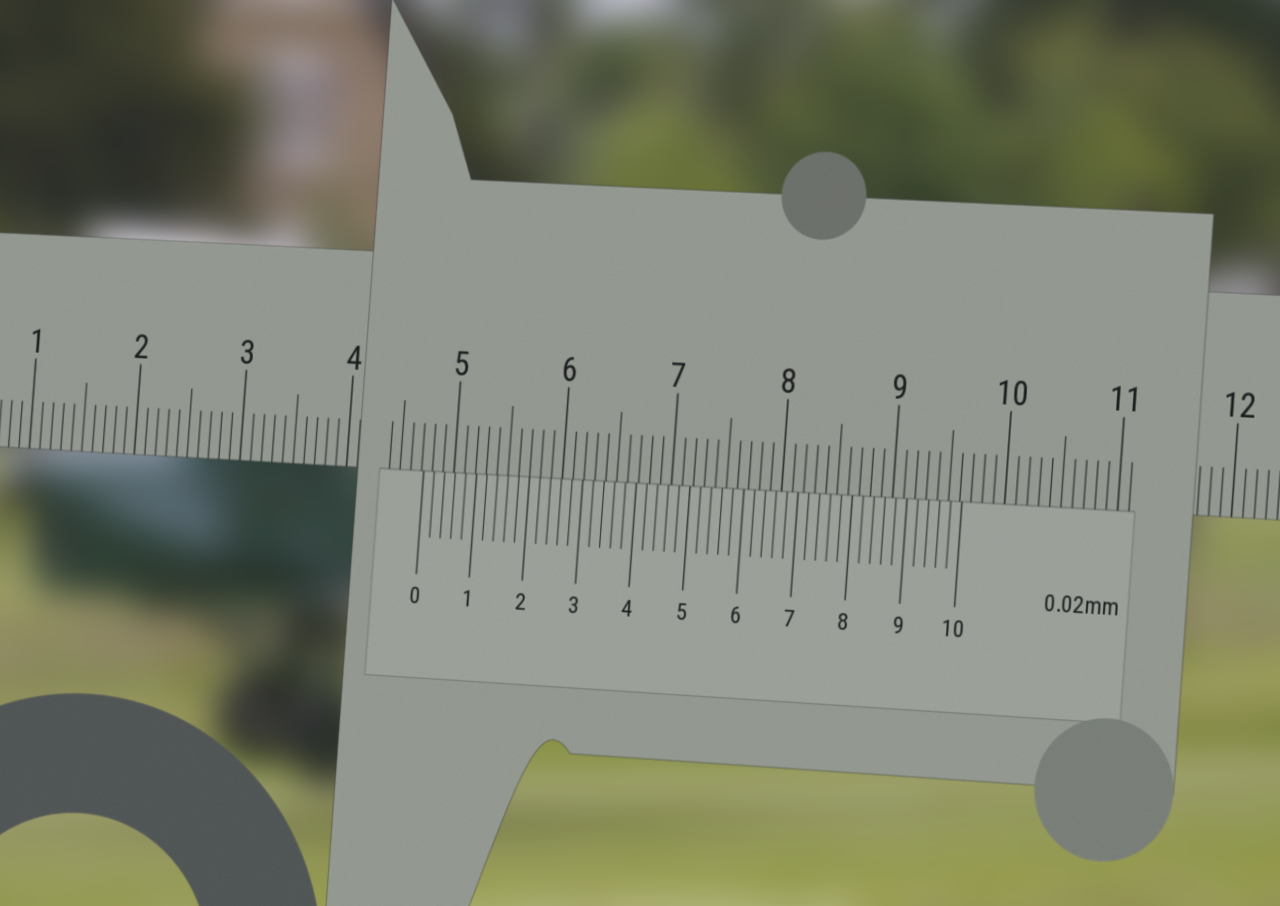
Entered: {"value": 47.2, "unit": "mm"}
